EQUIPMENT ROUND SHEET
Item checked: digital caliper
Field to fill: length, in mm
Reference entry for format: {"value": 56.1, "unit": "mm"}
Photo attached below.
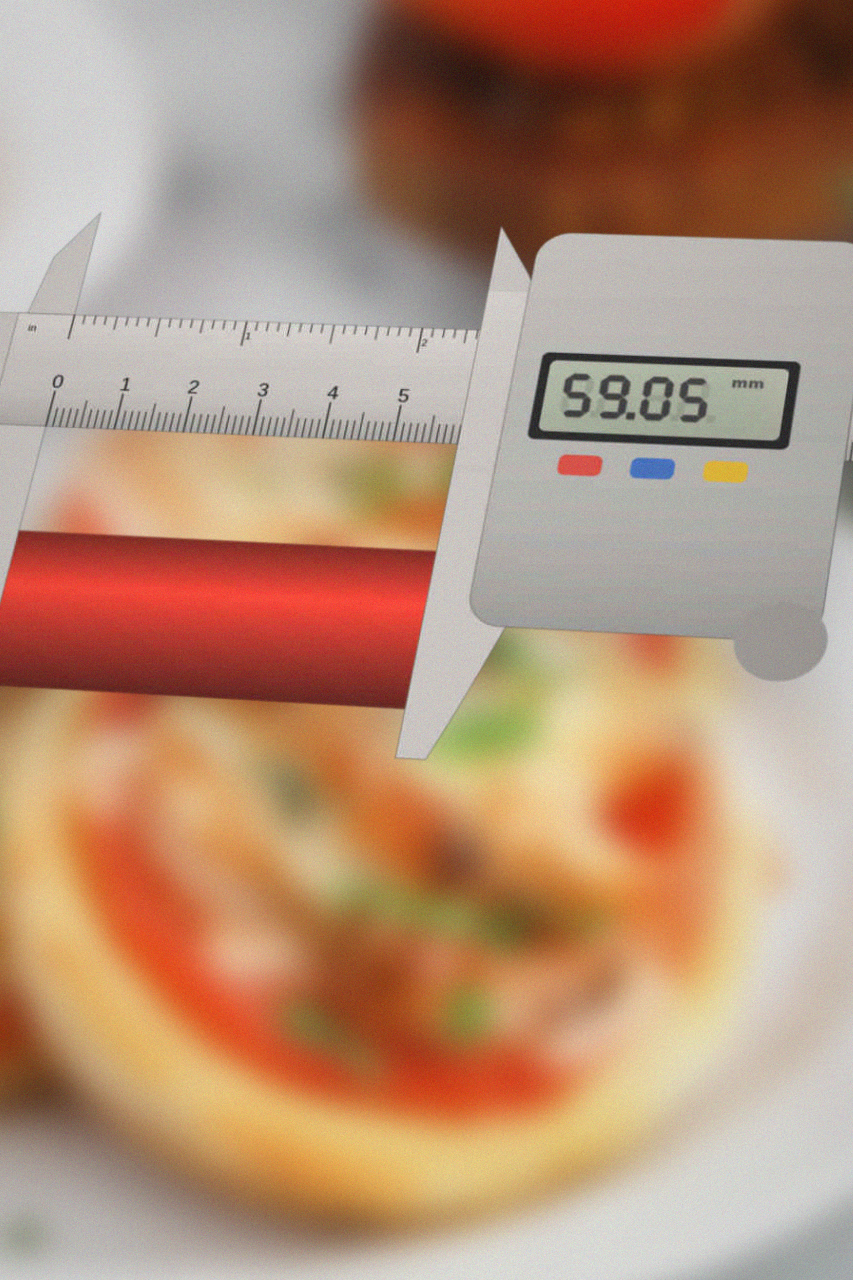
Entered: {"value": 59.05, "unit": "mm"}
